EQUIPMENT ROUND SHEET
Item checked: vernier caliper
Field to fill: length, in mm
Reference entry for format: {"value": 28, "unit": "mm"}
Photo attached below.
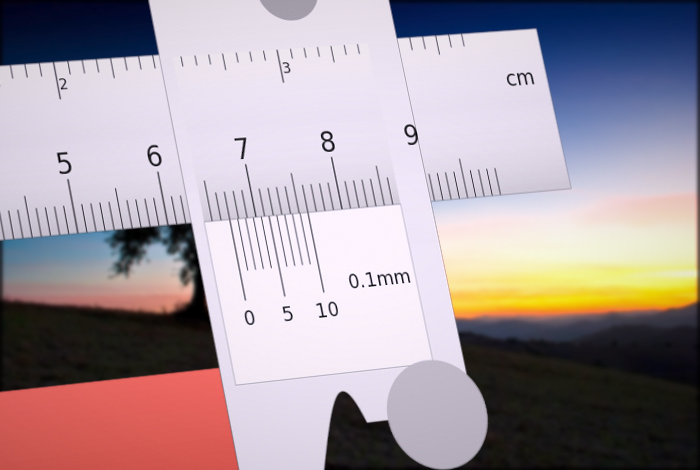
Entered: {"value": 67.0, "unit": "mm"}
